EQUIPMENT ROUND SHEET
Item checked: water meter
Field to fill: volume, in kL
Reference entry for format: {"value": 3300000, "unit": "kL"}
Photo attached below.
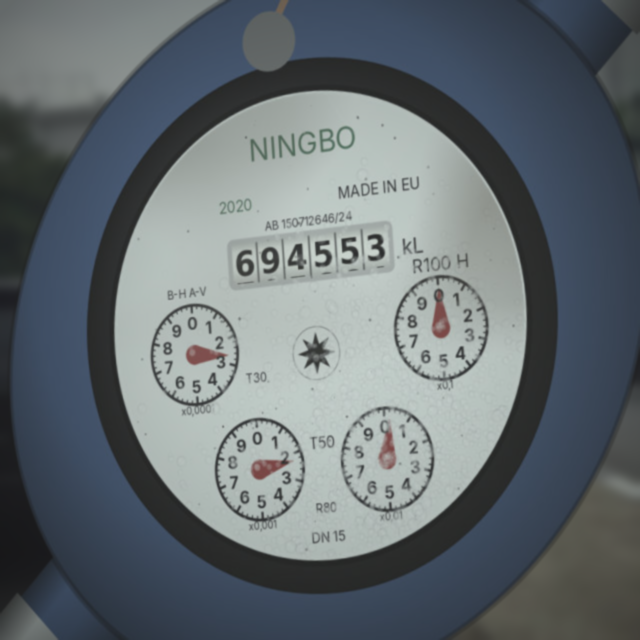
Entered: {"value": 694553.0022, "unit": "kL"}
